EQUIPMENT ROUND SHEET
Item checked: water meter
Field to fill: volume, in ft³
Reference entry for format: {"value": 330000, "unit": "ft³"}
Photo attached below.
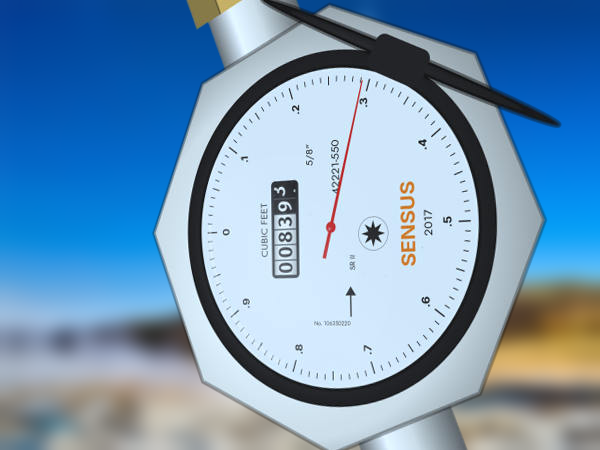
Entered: {"value": 8393.29, "unit": "ft³"}
